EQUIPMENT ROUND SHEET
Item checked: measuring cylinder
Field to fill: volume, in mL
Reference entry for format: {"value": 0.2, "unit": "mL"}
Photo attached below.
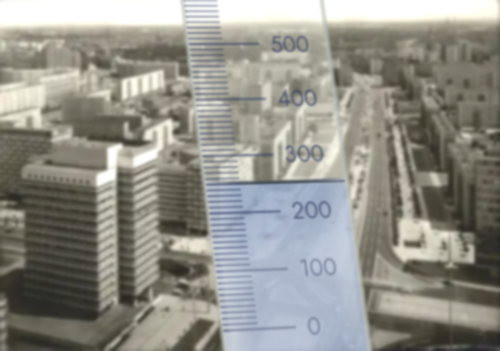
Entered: {"value": 250, "unit": "mL"}
